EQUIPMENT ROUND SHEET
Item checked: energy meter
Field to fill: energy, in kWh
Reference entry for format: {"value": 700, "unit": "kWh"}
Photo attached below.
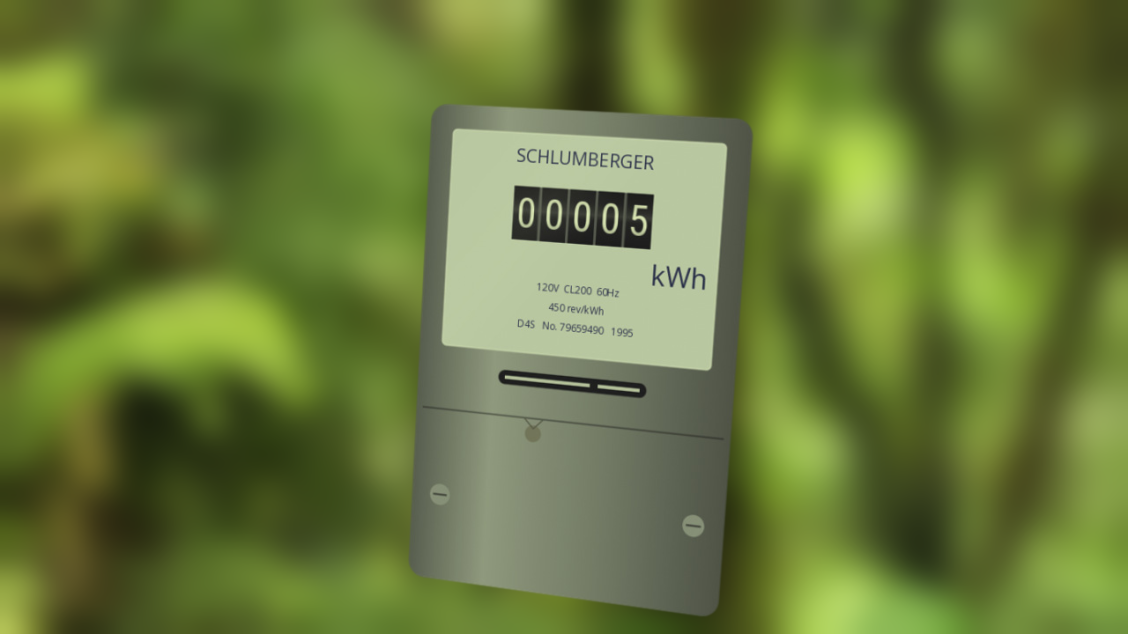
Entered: {"value": 5, "unit": "kWh"}
